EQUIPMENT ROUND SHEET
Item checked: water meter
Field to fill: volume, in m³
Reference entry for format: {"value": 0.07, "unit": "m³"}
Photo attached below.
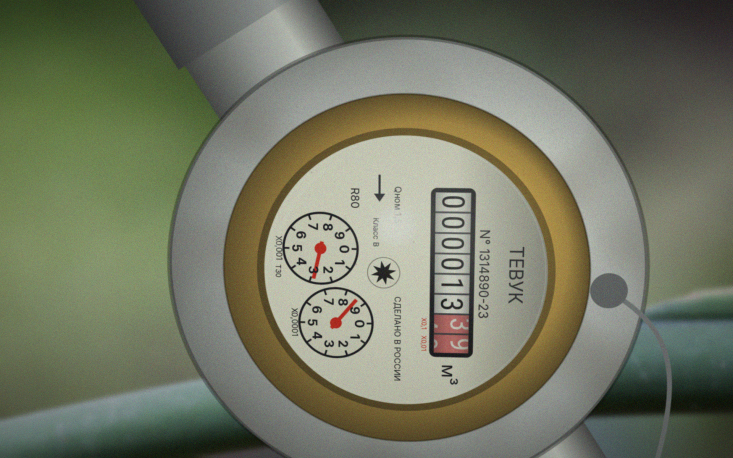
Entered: {"value": 13.3928, "unit": "m³"}
